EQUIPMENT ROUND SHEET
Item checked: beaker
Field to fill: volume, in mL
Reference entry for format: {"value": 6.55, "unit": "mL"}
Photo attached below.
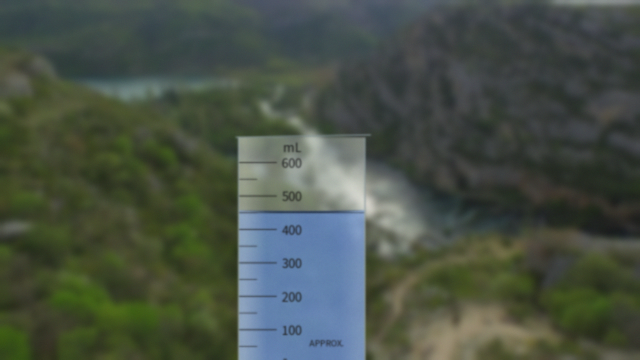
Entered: {"value": 450, "unit": "mL"}
